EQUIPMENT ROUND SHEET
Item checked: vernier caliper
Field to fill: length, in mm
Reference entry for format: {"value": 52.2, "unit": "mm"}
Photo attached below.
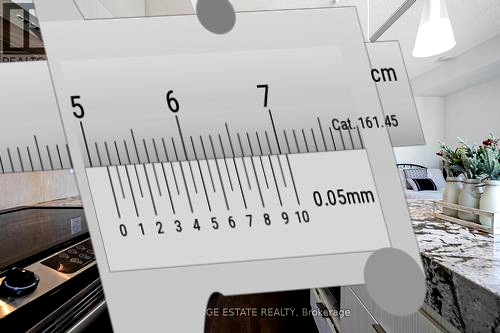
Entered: {"value": 51.6, "unit": "mm"}
